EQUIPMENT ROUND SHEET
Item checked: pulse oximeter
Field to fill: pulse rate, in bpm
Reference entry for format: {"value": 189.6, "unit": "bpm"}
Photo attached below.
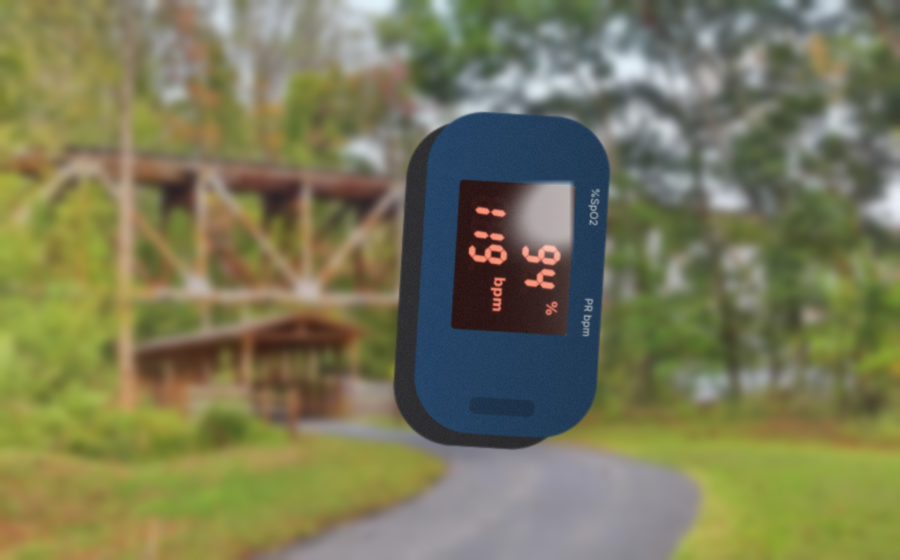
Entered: {"value": 119, "unit": "bpm"}
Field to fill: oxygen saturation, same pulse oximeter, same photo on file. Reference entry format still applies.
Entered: {"value": 94, "unit": "%"}
